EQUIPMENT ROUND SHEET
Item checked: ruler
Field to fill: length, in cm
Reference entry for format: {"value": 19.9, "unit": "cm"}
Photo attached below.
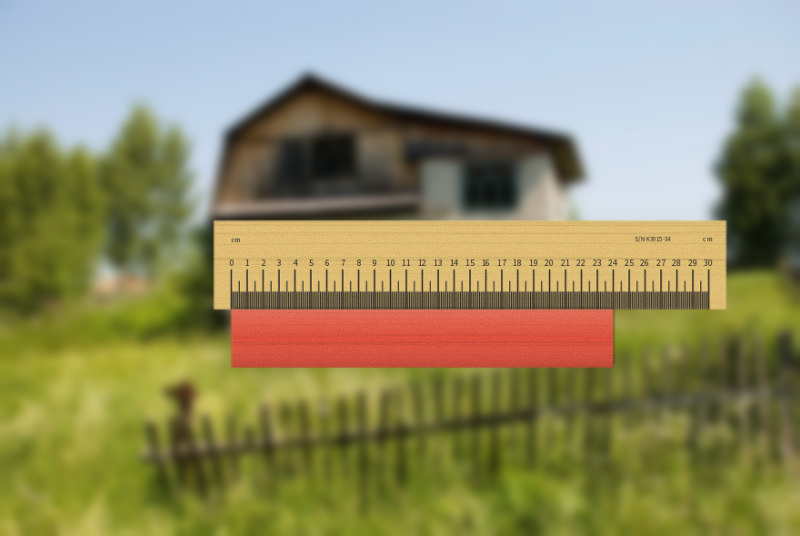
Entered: {"value": 24, "unit": "cm"}
